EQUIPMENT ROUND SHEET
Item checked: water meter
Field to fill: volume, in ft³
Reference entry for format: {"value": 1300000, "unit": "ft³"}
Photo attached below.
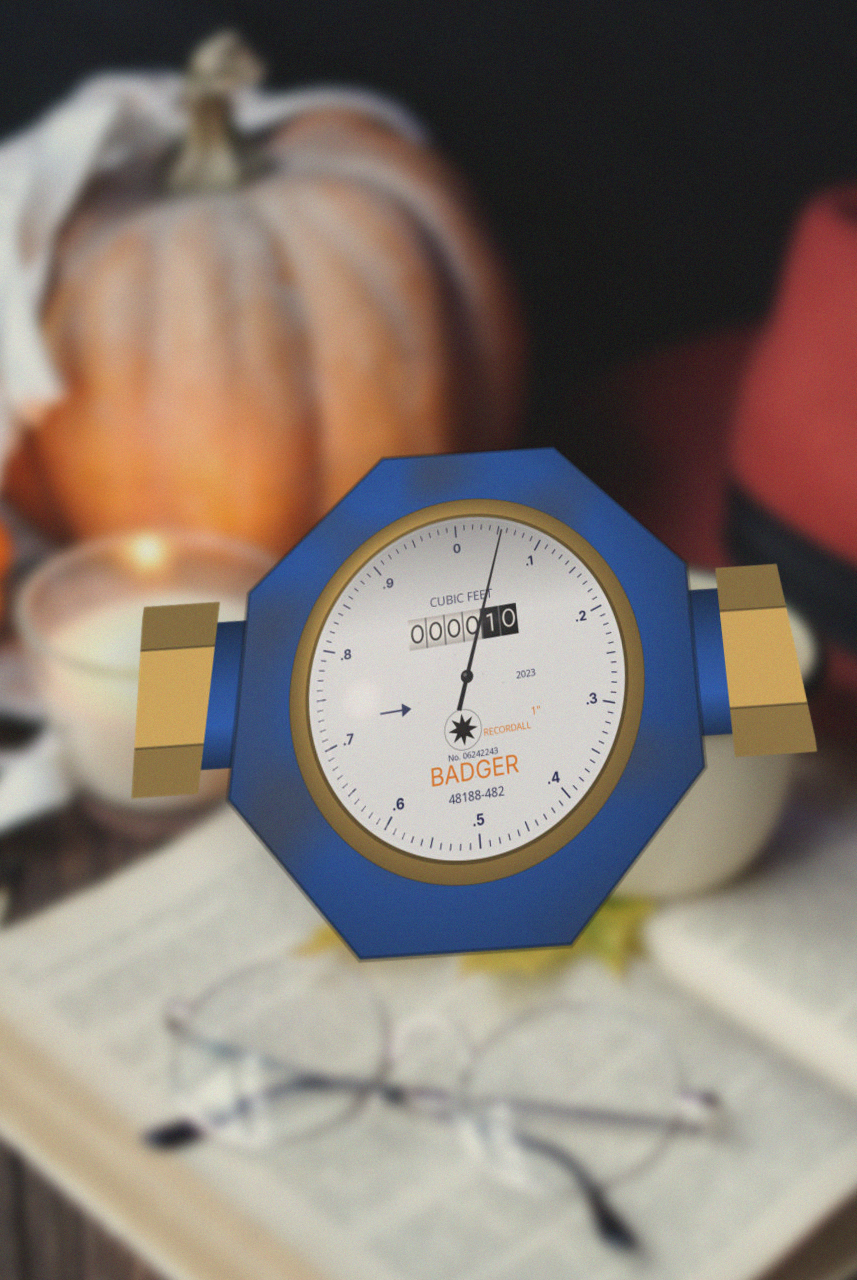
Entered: {"value": 10.05, "unit": "ft³"}
